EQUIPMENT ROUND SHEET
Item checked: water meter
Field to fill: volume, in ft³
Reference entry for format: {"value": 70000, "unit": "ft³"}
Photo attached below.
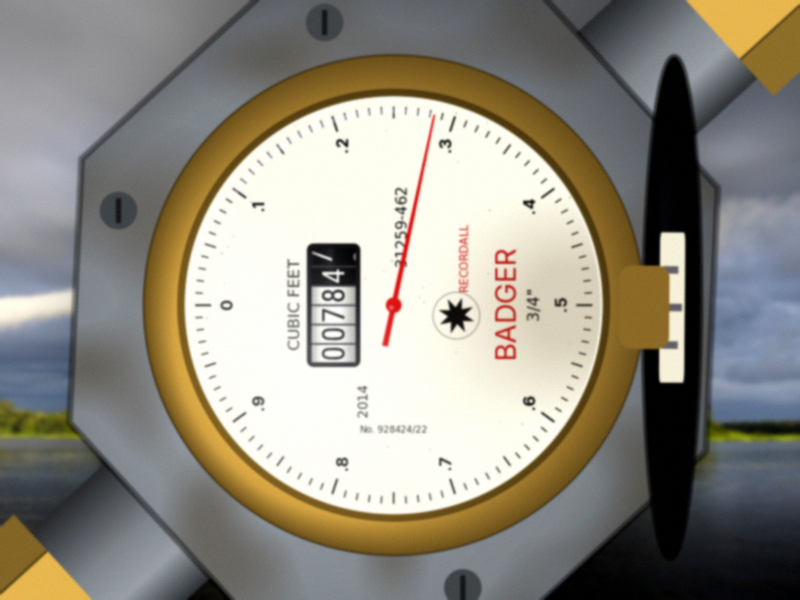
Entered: {"value": 7847.28, "unit": "ft³"}
